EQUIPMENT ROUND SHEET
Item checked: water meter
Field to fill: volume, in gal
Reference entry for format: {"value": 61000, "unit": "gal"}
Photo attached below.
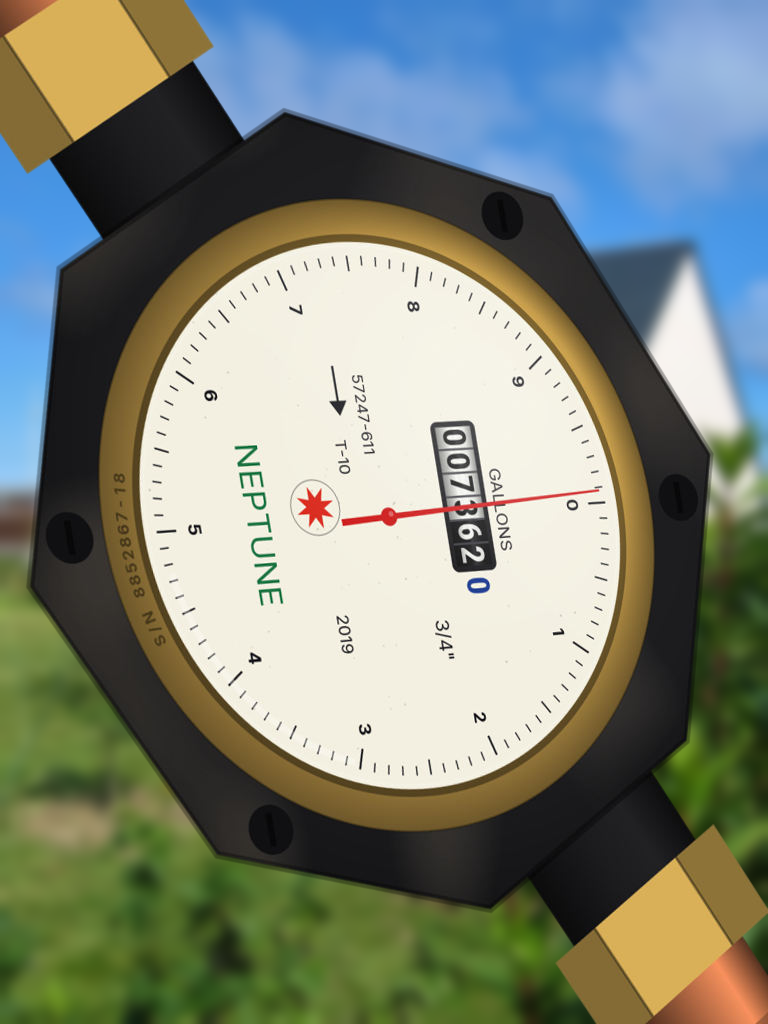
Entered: {"value": 73619.9, "unit": "gal"}
